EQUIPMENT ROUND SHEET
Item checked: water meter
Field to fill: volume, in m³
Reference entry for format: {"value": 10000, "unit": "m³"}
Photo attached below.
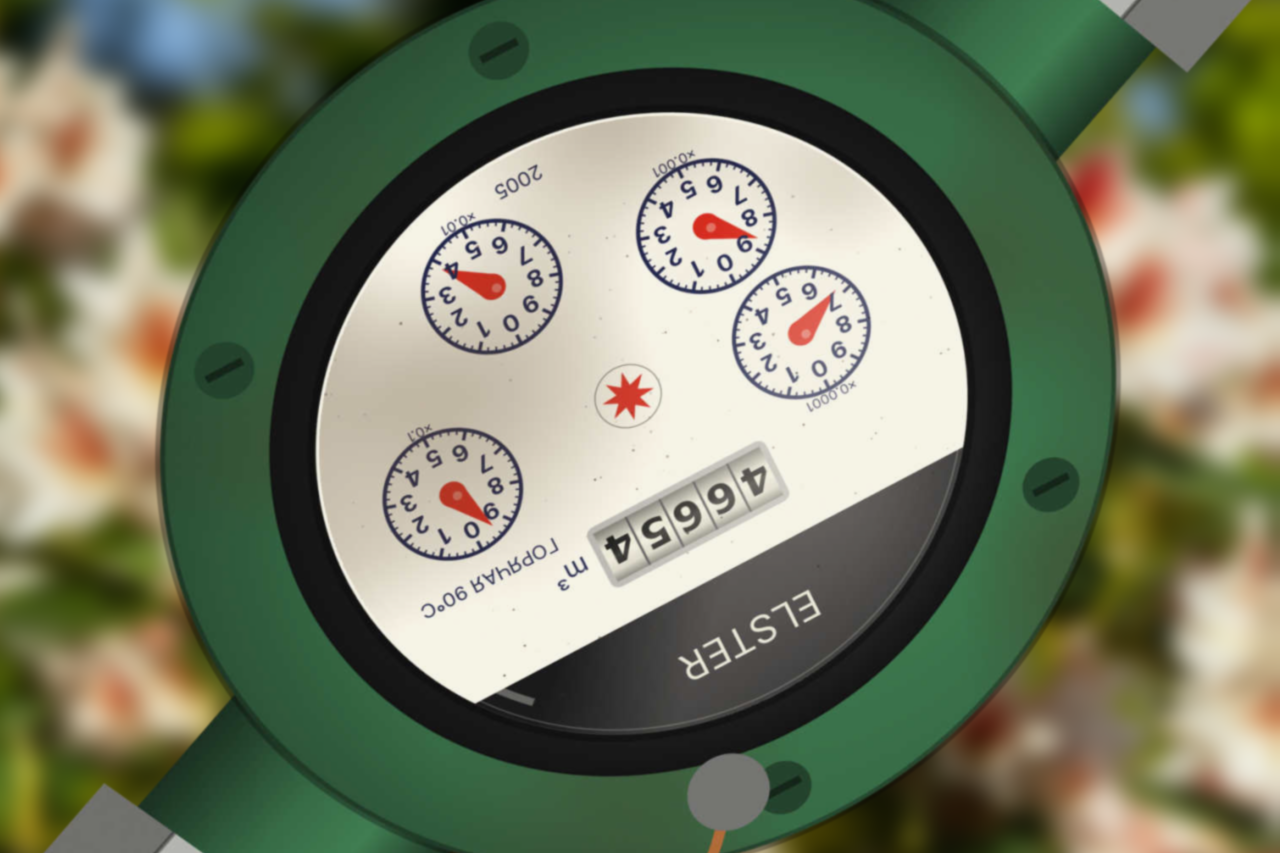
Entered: {"value": 46653.9386, "unit": "m³"}
